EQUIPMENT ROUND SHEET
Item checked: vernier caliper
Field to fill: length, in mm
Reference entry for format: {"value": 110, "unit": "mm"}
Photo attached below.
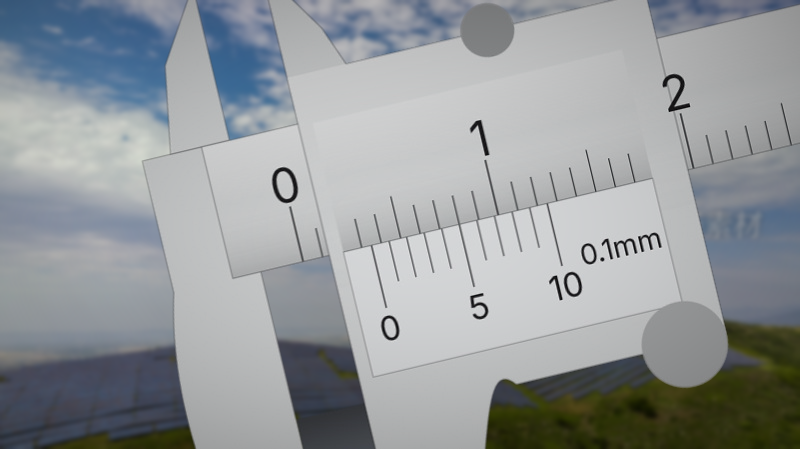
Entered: {"value": 3.5, "unit": "mm"}
